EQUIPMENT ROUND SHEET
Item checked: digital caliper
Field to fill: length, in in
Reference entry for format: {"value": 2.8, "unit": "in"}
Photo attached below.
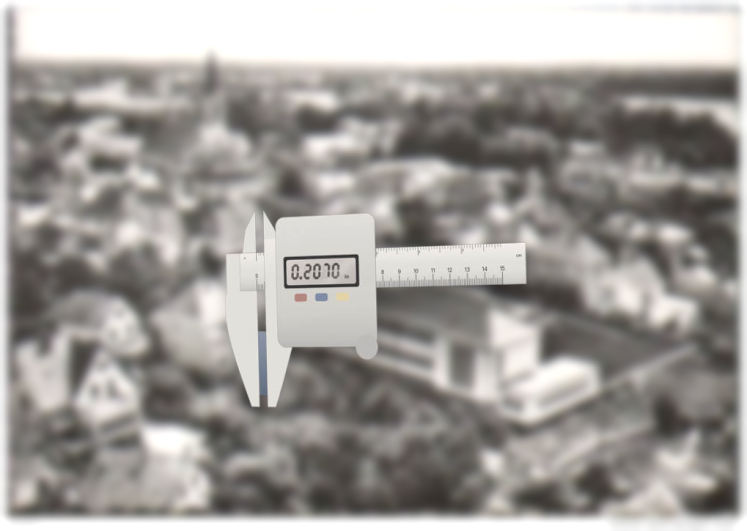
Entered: {"value": 0.2070, "unit": "in"}
